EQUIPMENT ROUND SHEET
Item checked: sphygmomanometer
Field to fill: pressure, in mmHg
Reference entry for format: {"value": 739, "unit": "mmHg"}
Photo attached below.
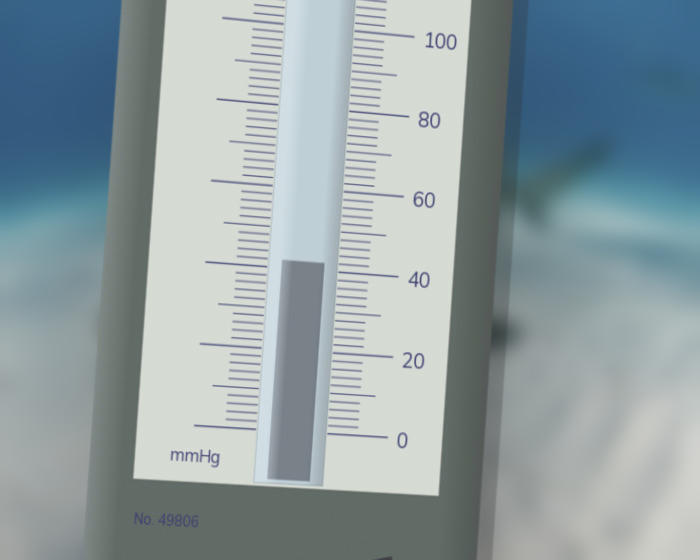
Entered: {"value": 42, "unit": "mmHg"}
